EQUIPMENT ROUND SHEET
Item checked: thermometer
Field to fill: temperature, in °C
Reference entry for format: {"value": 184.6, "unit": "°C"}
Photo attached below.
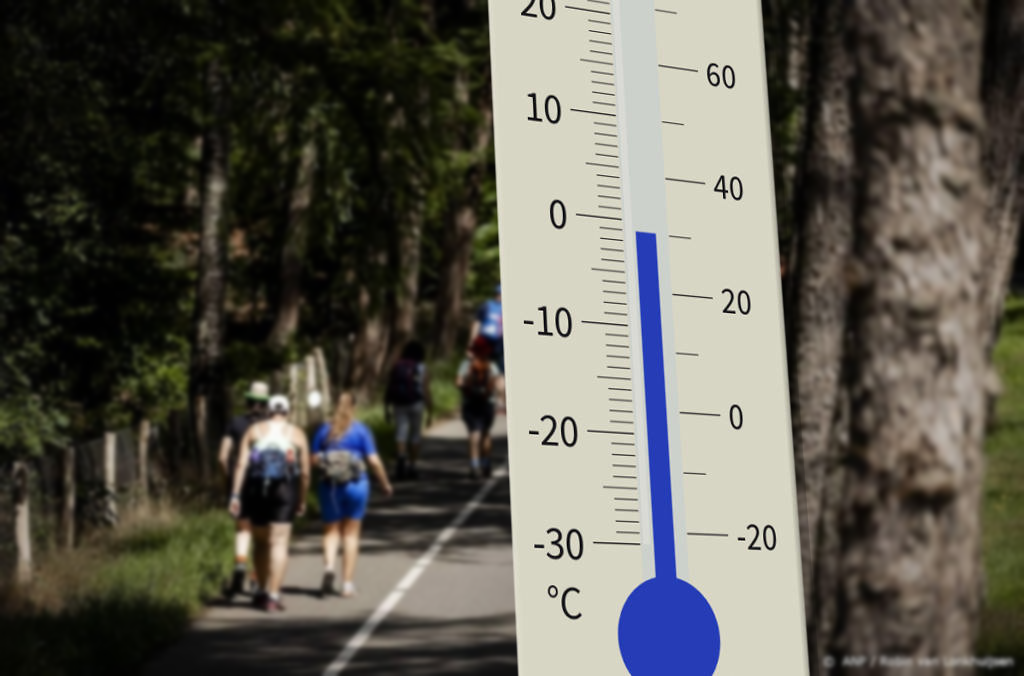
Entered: {"value": -1, "unit": "°C"}
